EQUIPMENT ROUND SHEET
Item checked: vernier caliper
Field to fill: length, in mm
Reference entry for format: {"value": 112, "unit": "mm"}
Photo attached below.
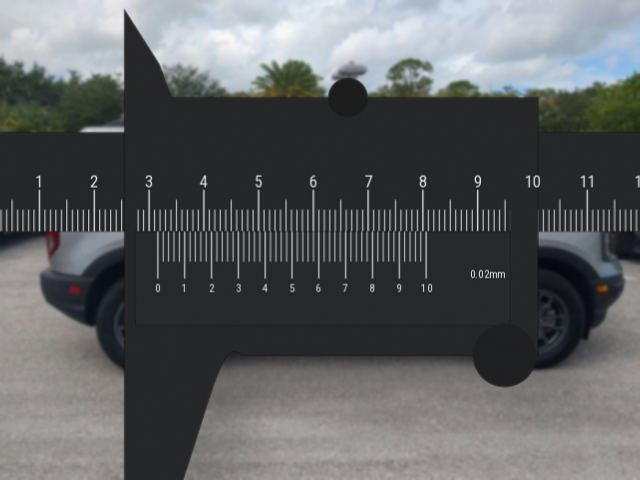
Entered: {"value": 31.6, "unit": "mm"}
